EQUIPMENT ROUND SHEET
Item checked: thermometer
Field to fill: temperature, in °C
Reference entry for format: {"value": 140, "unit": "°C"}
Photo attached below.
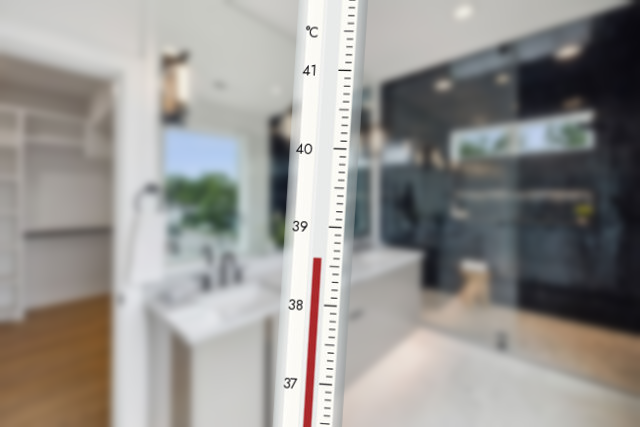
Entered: {"value": 38.6, "unit": "°C"}
